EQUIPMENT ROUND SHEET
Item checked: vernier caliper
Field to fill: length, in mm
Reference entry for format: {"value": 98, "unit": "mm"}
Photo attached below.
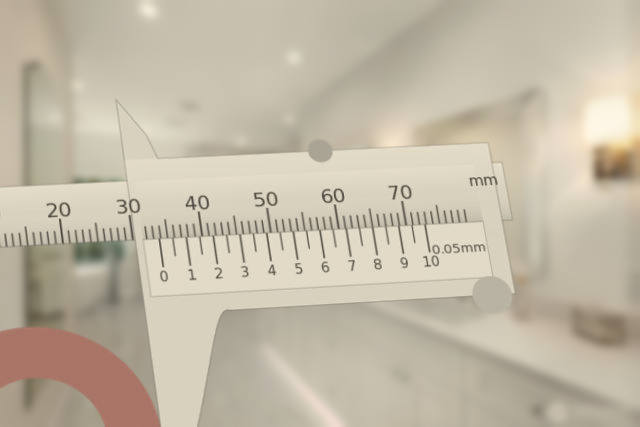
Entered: {"value": 33.8, "unit": "mm"}
